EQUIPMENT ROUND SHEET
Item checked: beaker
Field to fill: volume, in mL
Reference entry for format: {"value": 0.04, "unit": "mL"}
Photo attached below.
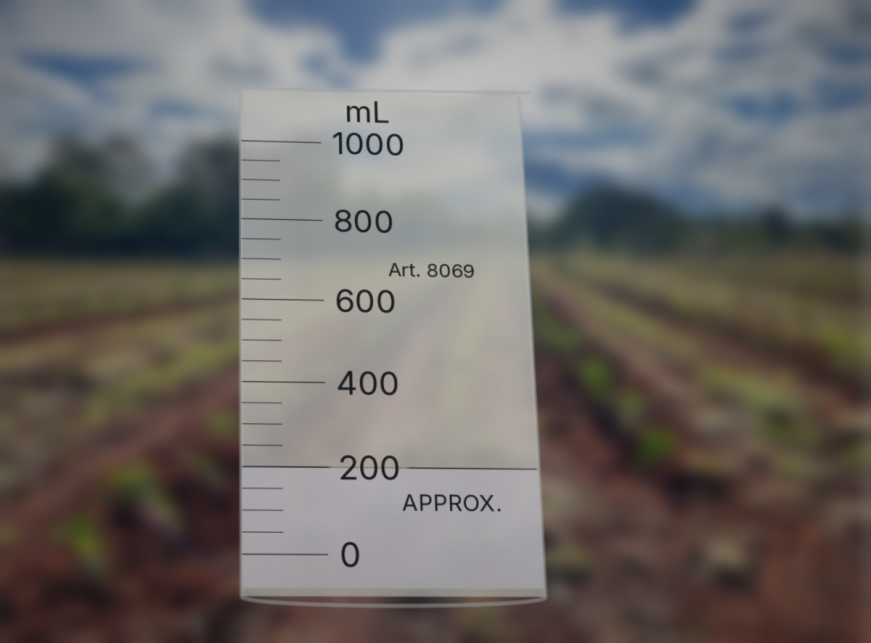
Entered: {"value": 200, "unit": "mL"}
